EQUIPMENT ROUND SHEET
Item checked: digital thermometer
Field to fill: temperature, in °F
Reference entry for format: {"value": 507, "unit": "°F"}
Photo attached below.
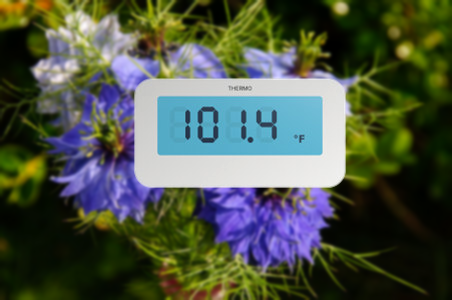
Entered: {"value": 101.4, "unit": "°F"}
